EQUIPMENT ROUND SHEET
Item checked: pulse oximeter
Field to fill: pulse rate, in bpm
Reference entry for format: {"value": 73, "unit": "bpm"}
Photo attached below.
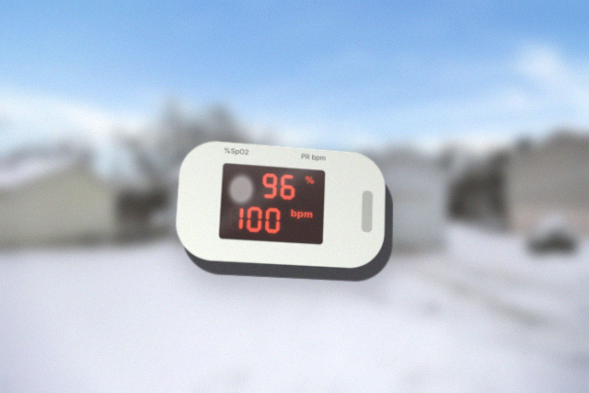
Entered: {"value": 100, "unit": "bpm"}
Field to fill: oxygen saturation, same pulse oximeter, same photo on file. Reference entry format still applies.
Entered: {"value": 96, "unit": "%"}
